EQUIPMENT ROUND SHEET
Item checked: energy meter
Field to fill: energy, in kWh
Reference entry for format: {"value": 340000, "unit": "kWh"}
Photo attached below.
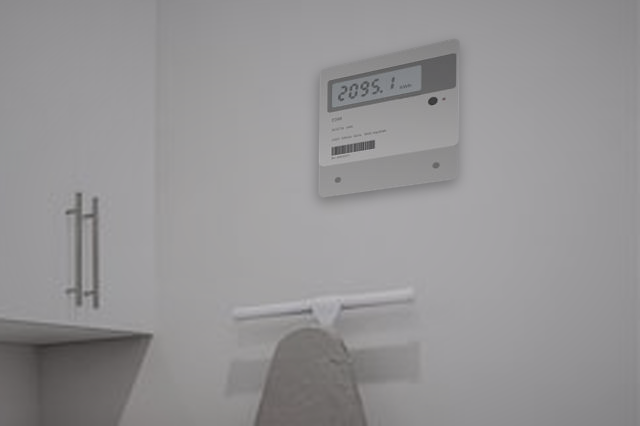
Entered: {"value": 2095.1, "unit": "kWh"}
